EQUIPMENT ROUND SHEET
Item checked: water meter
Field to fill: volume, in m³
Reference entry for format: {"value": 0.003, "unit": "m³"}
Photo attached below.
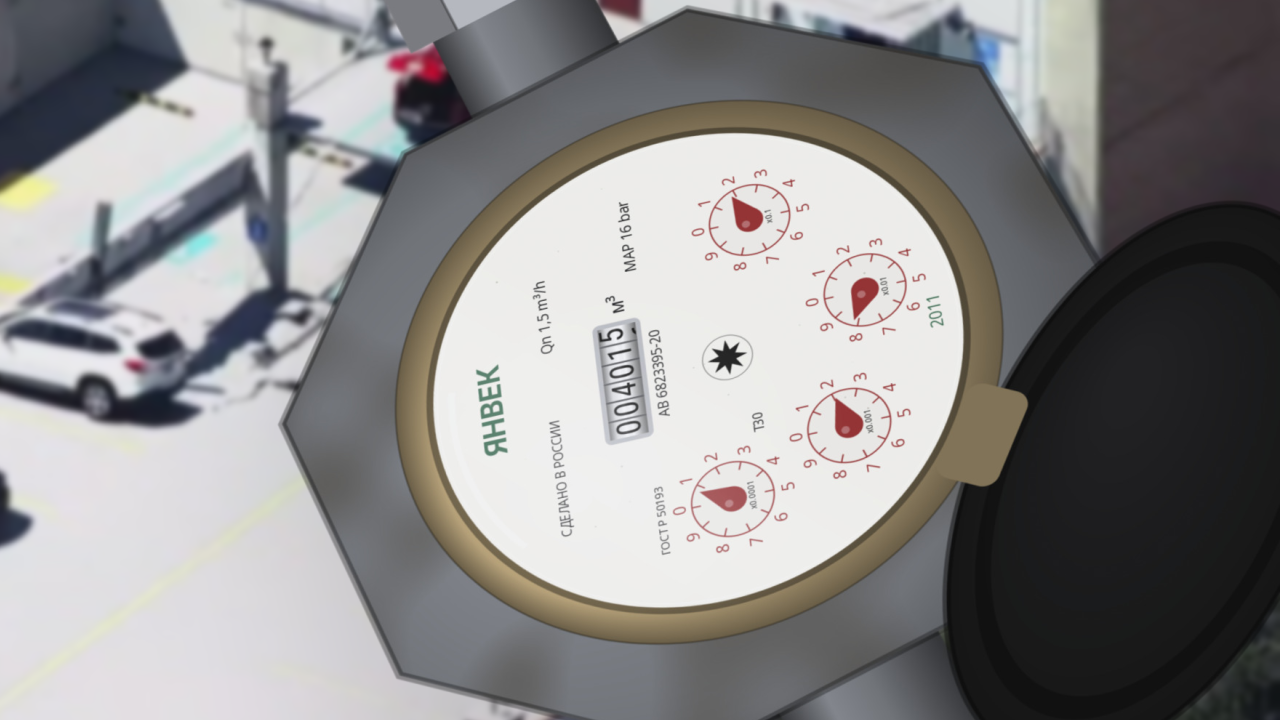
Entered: {"value": 4015.1820, "unit": "m³"}
